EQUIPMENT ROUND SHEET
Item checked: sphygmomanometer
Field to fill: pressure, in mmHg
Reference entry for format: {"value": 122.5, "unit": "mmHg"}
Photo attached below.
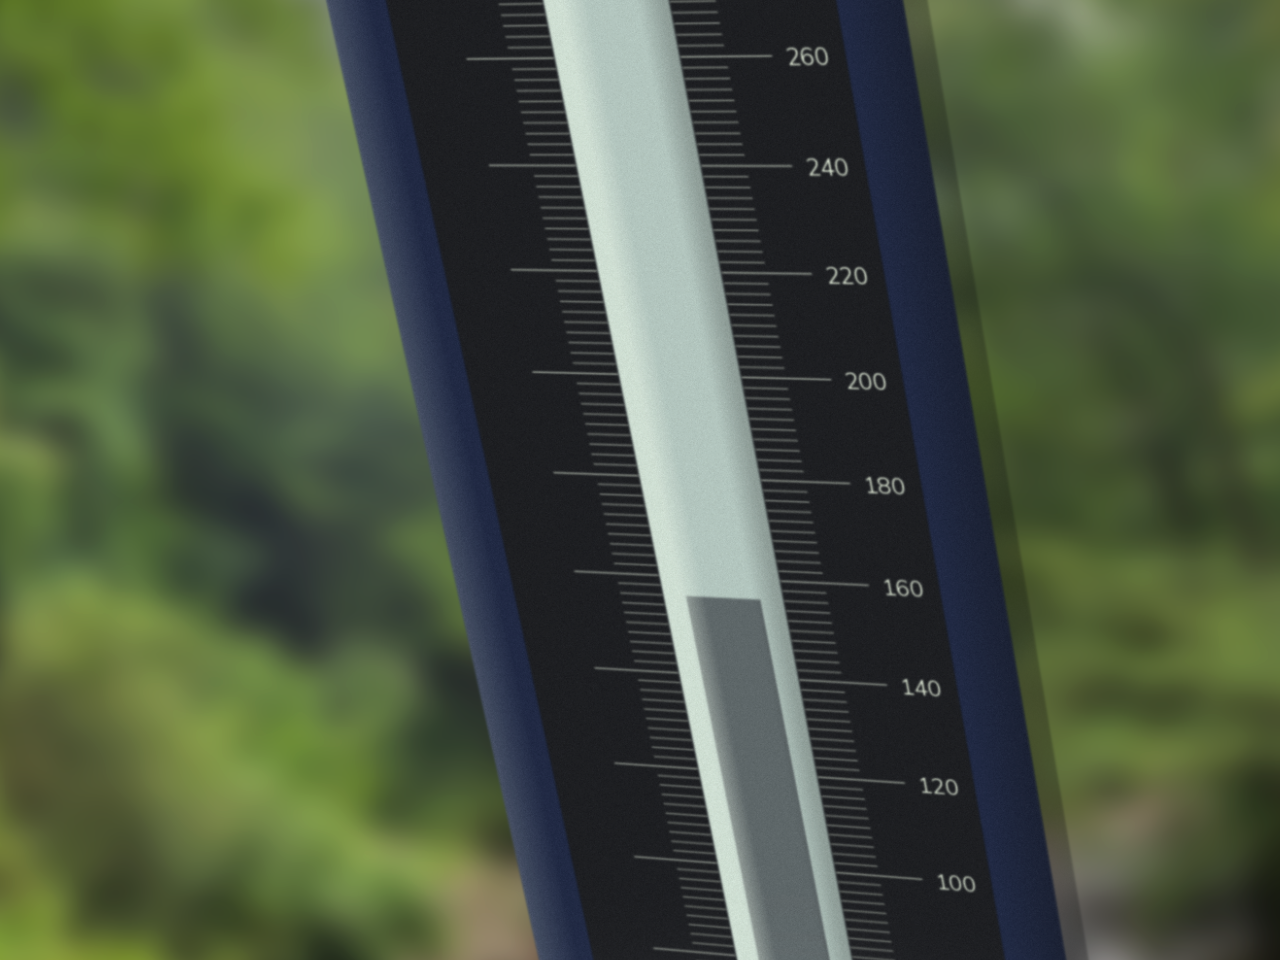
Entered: {"value": 156, "unit": "mmHg"}
